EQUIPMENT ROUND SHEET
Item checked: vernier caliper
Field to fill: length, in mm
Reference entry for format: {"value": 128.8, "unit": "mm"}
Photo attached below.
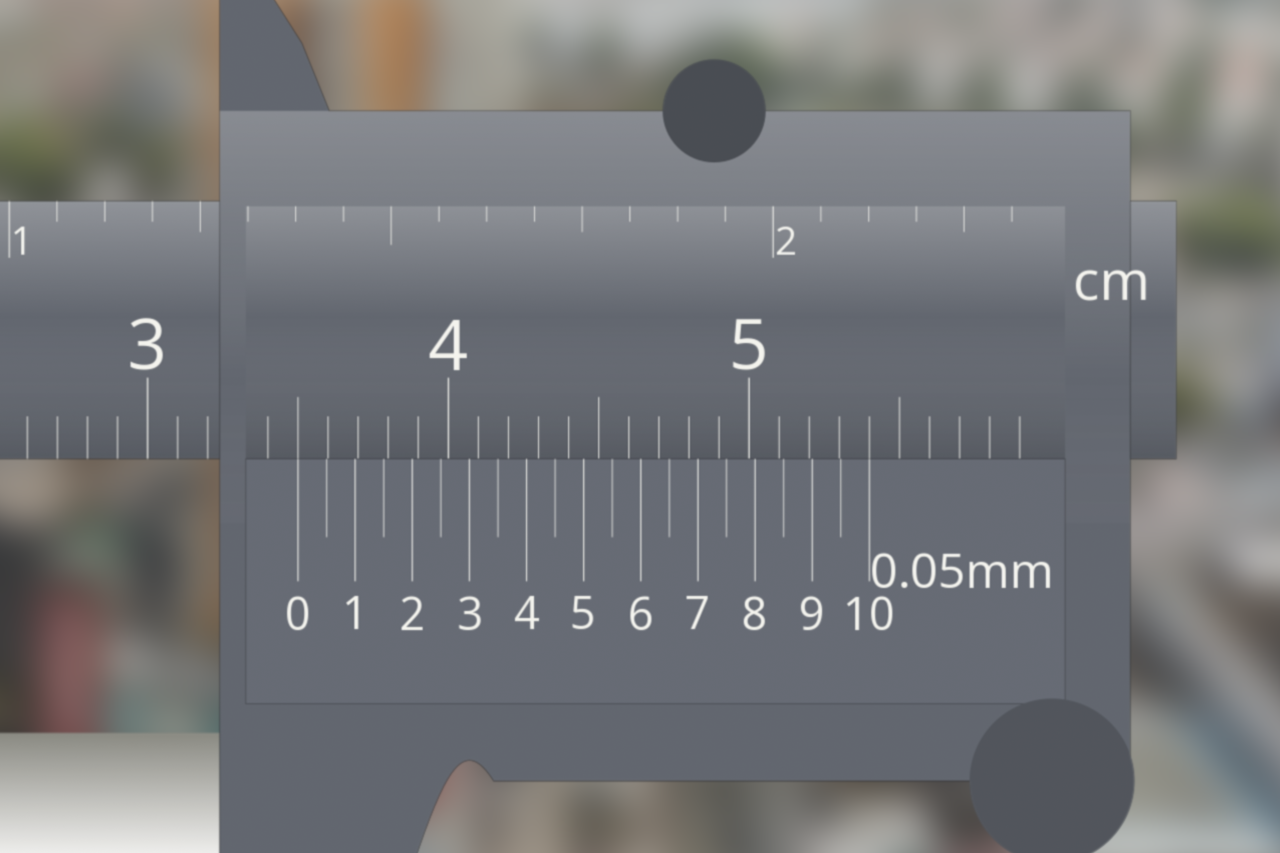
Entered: {"value": 35.00, "unit": "mm"}
